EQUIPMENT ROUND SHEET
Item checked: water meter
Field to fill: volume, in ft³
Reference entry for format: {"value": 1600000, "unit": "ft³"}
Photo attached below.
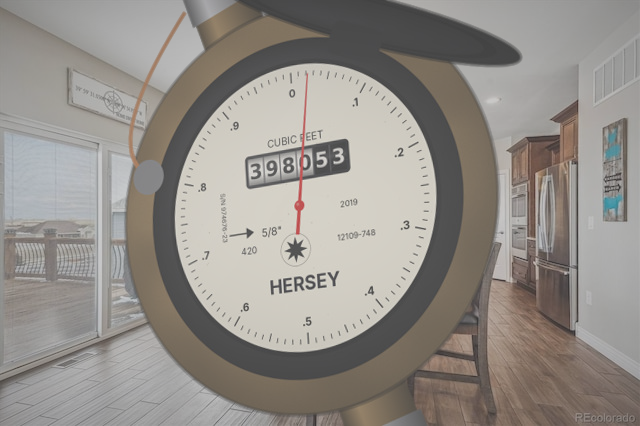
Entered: {"value": 398053.02, "unit": "ft³"}
